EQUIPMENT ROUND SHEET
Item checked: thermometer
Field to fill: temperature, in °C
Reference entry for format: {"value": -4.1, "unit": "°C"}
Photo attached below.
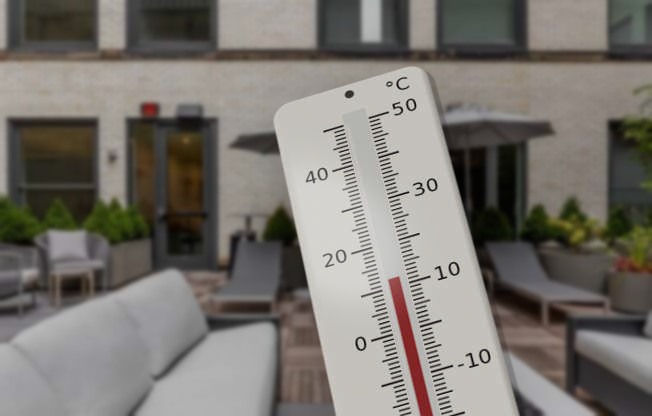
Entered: {"value": 12, "unit": "°C"}
